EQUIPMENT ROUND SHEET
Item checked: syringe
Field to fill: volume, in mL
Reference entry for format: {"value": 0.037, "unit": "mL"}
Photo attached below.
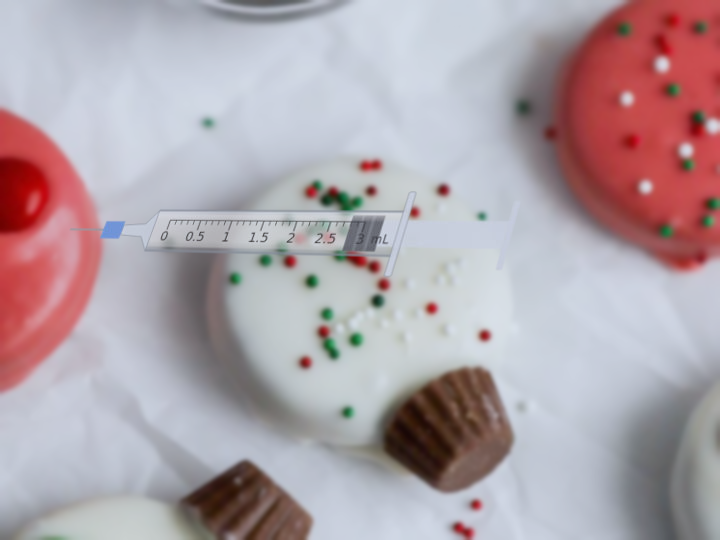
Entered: {"value": 2.8, "unit": "mL"}
